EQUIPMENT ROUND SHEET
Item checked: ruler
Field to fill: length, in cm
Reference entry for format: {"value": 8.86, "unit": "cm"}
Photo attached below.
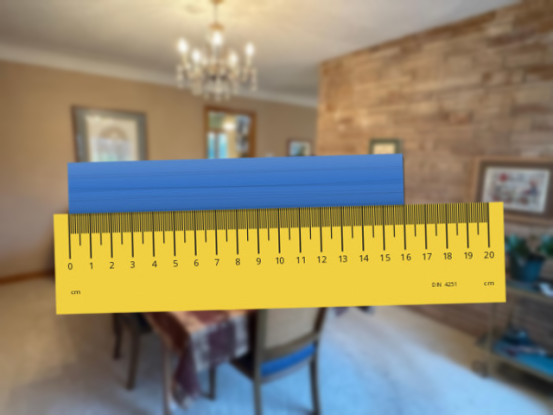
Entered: {"value": 16, "unit": "cm"}
